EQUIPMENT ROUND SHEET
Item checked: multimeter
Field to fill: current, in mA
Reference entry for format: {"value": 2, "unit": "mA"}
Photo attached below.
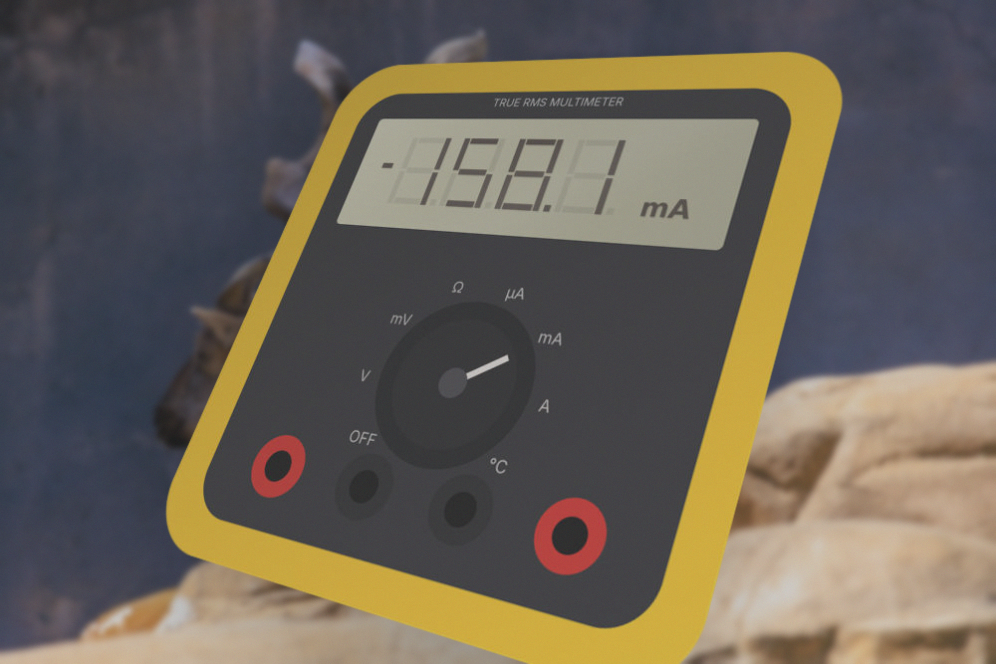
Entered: {"value": -158.1, "unit": "mA"}
